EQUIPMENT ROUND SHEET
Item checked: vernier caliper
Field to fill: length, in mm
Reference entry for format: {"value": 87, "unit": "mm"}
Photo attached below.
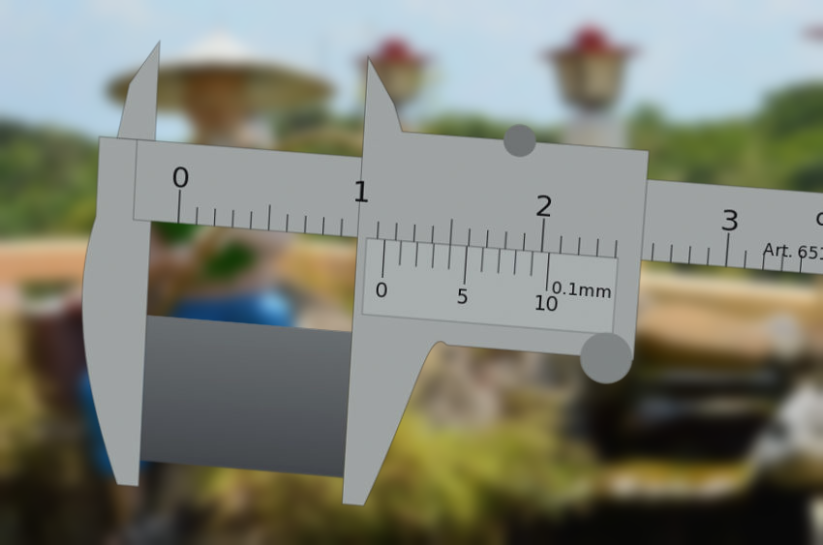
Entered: {"value": 11.4, "unit": "mm"}
